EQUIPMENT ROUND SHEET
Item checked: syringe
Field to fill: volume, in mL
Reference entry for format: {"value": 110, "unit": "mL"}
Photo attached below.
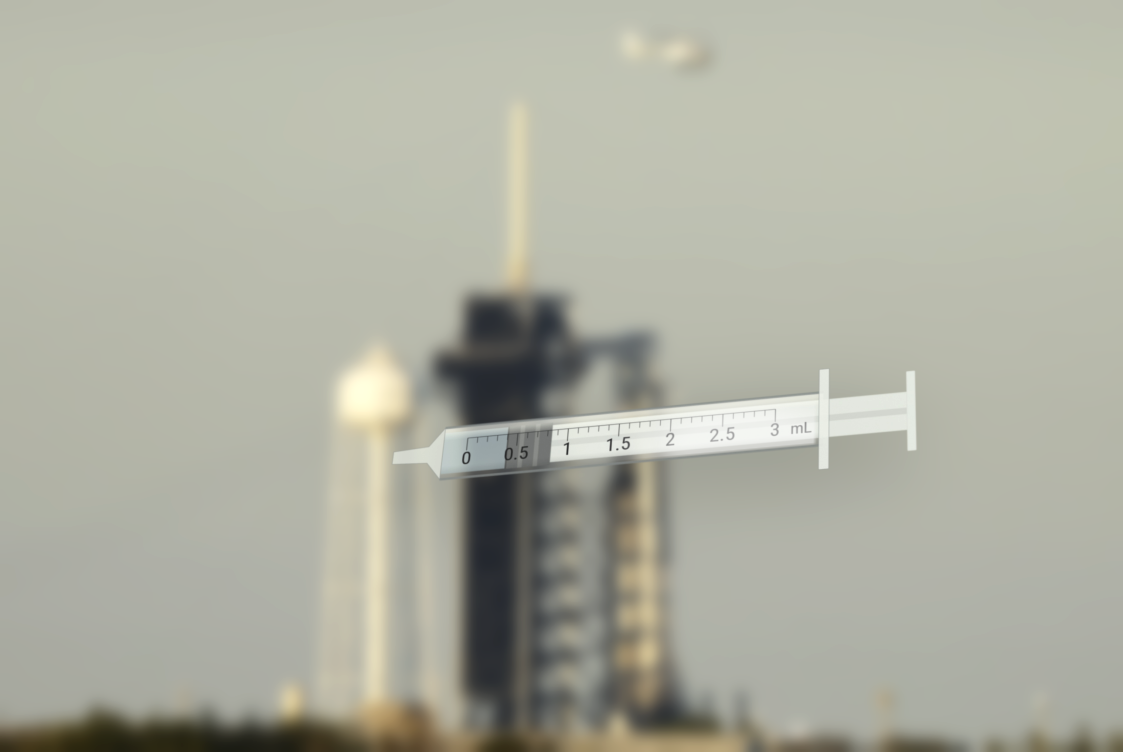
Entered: {"value": 0.4, "unit": "mL"}
